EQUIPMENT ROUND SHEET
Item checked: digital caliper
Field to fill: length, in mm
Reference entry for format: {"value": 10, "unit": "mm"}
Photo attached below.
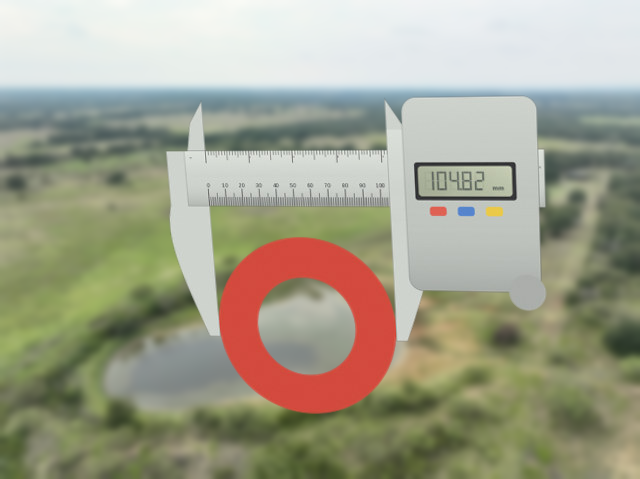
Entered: {"value": 104.82, "unit": "mm"}
